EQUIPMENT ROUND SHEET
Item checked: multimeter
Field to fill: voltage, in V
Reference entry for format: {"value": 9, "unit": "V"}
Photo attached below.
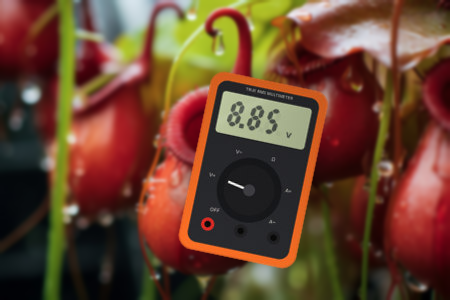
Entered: {"value": 8.85, "unit": "V"}
